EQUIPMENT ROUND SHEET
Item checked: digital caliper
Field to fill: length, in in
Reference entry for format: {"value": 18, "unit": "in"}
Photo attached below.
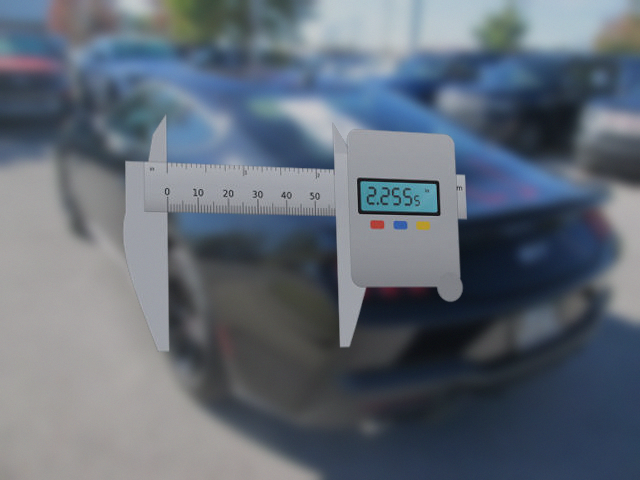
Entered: {"value": 2.2555, "unit": "in"}
